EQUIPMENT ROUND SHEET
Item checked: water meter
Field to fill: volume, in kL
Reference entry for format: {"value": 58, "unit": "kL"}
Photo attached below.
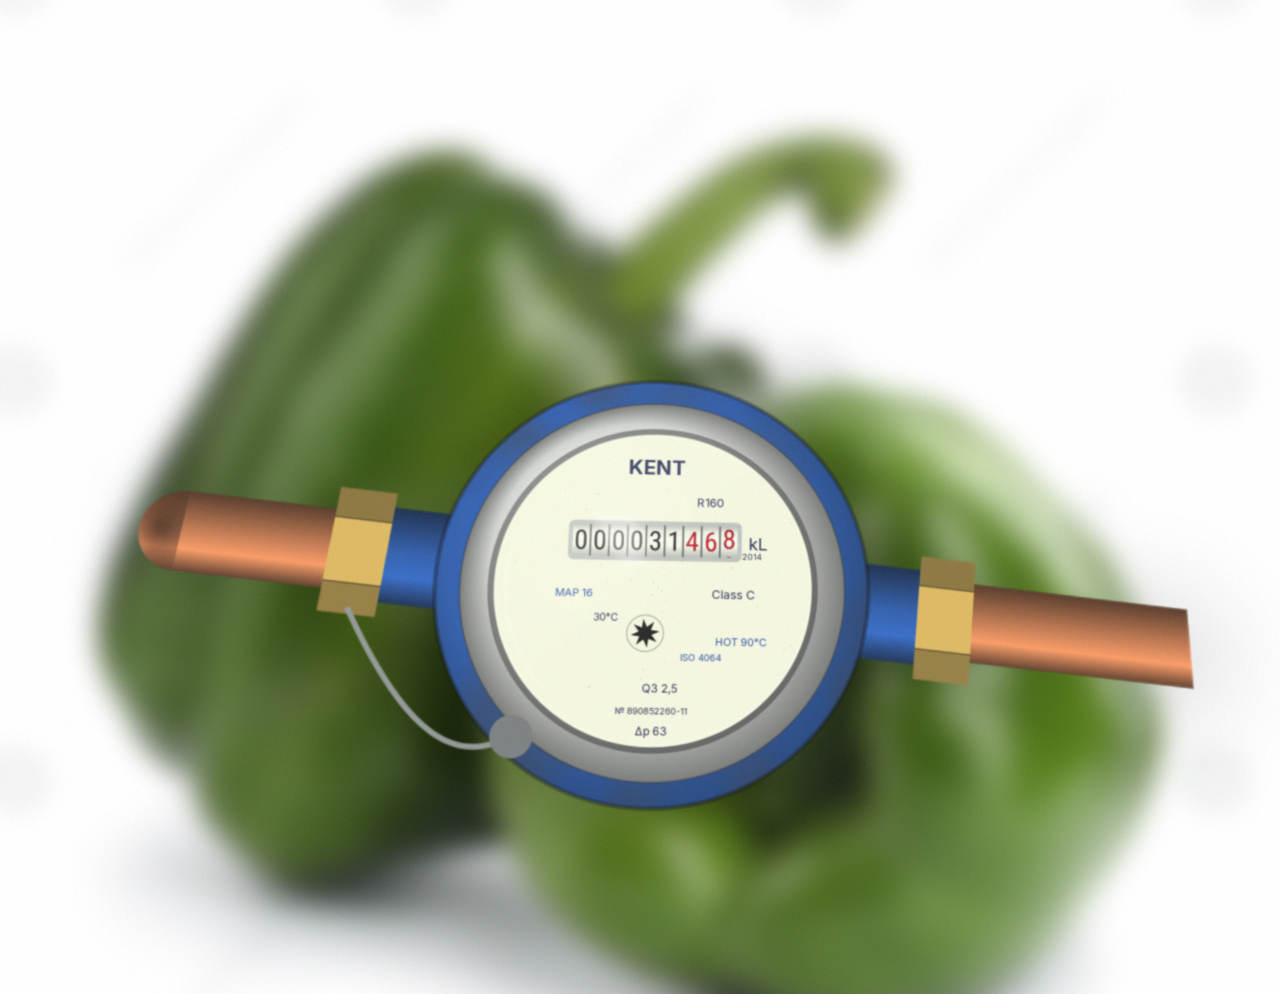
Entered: {"value": 31.468, "unit": "kL"}
